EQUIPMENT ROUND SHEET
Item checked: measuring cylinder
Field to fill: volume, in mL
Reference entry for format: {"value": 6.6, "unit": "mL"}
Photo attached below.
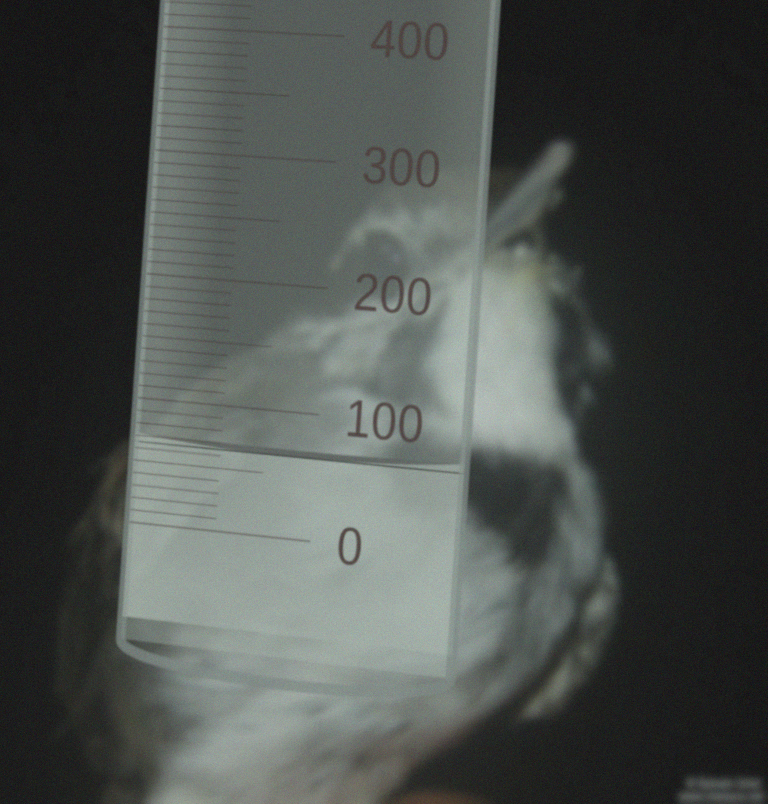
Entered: {"value": 65, "unit": "mL"}
